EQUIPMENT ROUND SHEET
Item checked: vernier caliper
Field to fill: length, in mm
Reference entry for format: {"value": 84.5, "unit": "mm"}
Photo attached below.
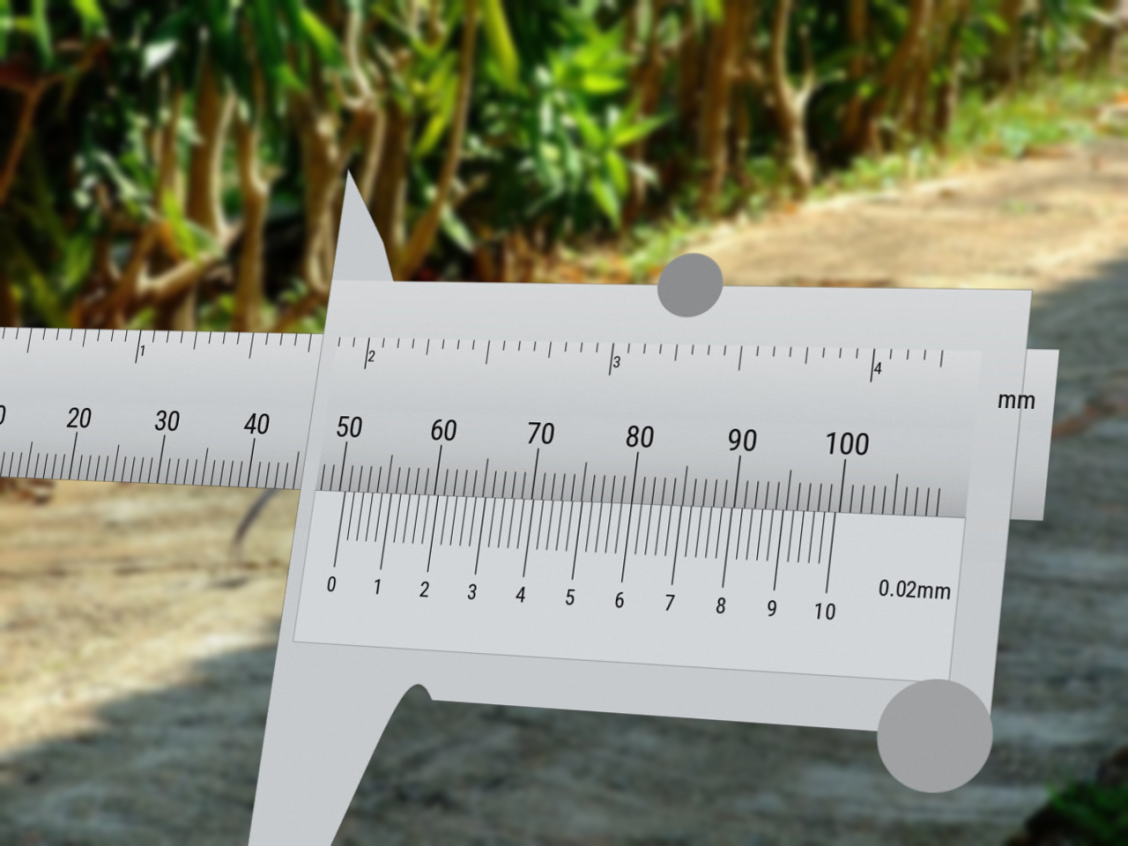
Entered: {"value": 50.6, "unit": "mm"}
